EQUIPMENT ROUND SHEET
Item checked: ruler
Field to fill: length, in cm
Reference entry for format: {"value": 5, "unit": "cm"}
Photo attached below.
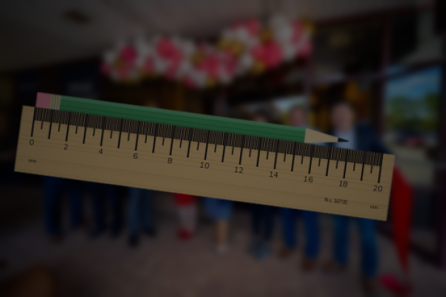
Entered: {"value": 18, "unit": "cm"}
